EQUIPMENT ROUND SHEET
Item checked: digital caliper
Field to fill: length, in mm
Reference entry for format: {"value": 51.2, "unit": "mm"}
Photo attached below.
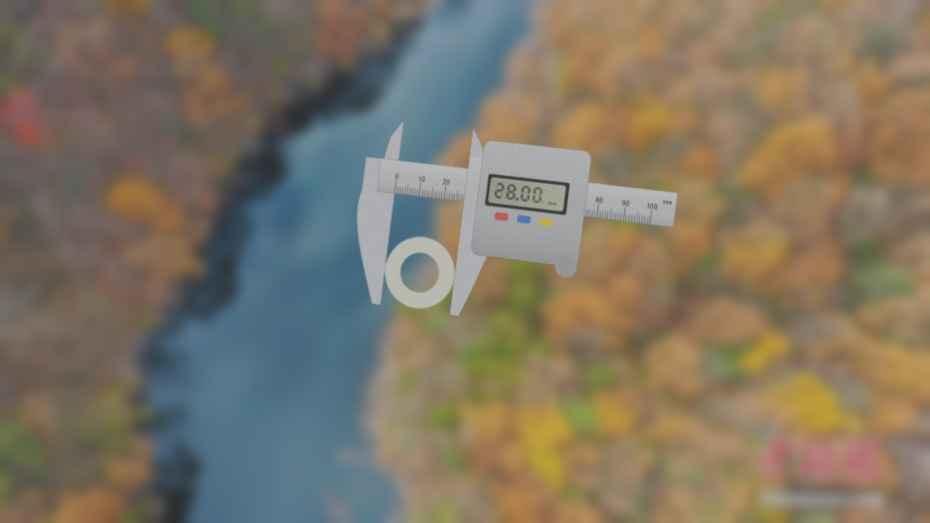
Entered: {"value": 28.00, "unit": "mm"}
